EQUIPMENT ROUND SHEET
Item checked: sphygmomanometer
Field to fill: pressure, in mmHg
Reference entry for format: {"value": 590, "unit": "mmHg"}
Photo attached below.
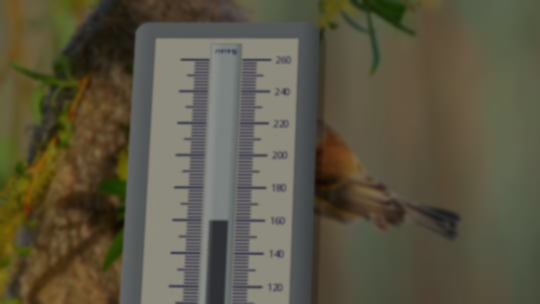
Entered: {"value": 160, "unit": "mmHg"}
